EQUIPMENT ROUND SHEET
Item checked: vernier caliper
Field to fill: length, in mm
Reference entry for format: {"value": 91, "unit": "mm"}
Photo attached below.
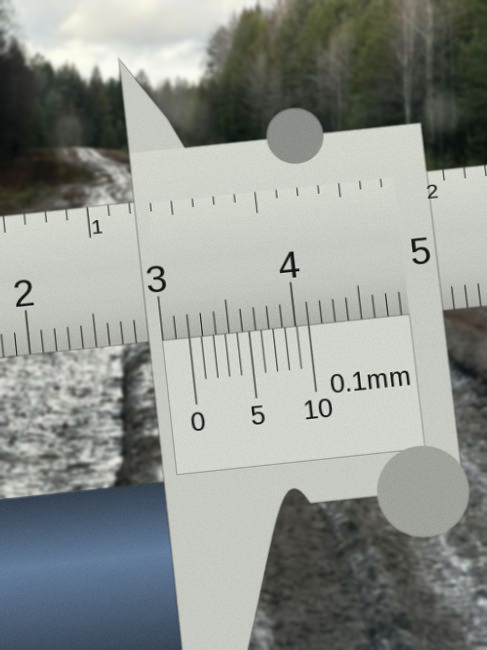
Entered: {"value": 32.0, "unit": "mm"}
